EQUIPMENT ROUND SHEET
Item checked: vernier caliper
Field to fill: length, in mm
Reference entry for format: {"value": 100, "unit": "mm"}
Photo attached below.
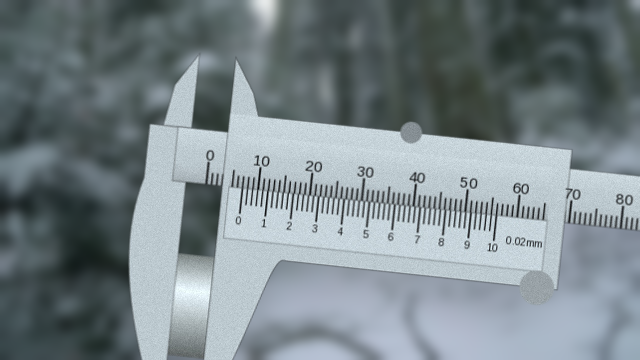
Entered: {"value": 7.0, "unit": "mm"}
